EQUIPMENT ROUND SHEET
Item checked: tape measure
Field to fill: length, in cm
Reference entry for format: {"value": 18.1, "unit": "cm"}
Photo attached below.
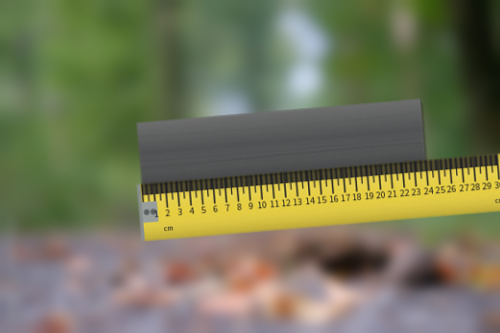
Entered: {"value": 24, "unit": "cm"}
